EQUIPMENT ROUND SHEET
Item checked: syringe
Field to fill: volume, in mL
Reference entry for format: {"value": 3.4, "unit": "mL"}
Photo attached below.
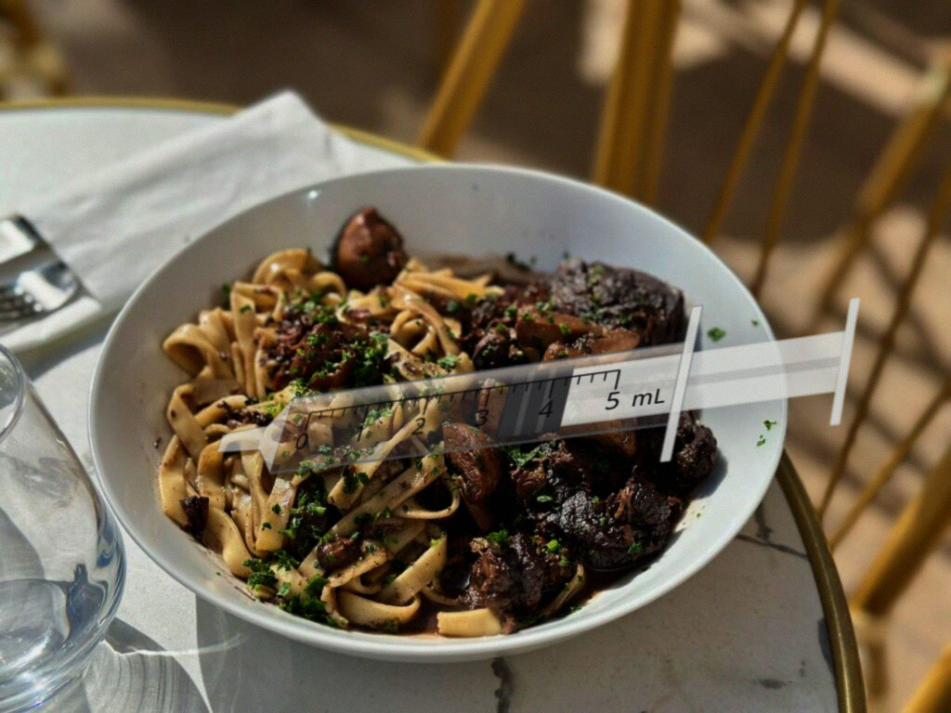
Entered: {"value": 3.3, "unit": "mL"}
